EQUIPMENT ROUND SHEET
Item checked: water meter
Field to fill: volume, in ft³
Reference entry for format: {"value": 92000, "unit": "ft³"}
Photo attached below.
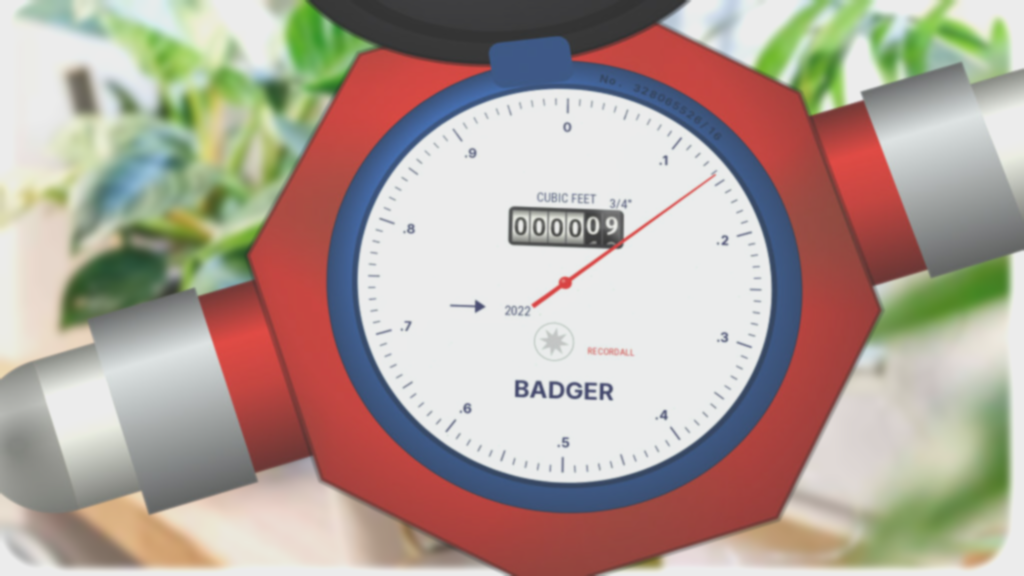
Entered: {"value": 9.14, "unit": "ft³"}
